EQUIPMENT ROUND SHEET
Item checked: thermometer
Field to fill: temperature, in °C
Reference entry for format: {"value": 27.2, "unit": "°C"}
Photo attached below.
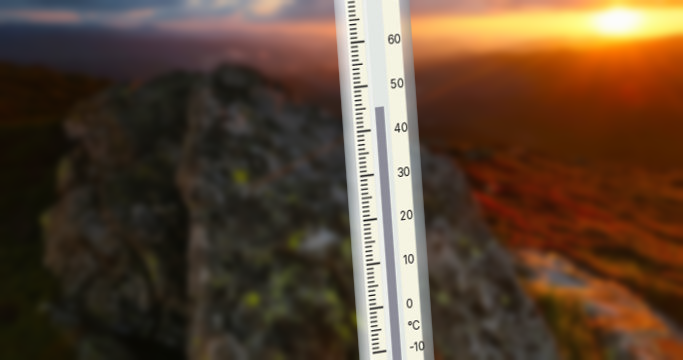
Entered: {"value": 45, "unit": "°C"}
